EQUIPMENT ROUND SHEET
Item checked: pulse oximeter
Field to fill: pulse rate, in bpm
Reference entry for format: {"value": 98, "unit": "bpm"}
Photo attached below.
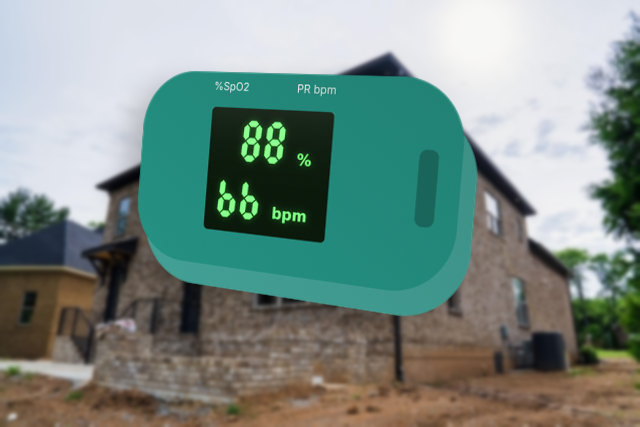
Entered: {"value": 66, "unit": "bpm"}
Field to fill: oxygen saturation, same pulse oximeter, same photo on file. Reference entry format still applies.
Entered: {"value": 88, "unit": "%"}
